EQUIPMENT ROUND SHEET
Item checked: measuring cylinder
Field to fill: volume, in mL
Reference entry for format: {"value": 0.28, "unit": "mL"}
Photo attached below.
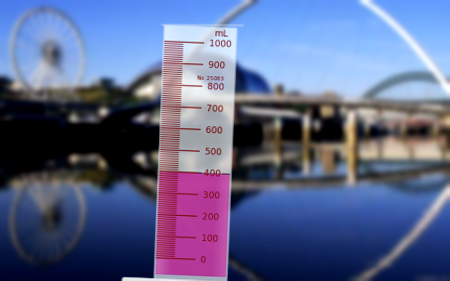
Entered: {"value": 400, "unit": "mL"}
